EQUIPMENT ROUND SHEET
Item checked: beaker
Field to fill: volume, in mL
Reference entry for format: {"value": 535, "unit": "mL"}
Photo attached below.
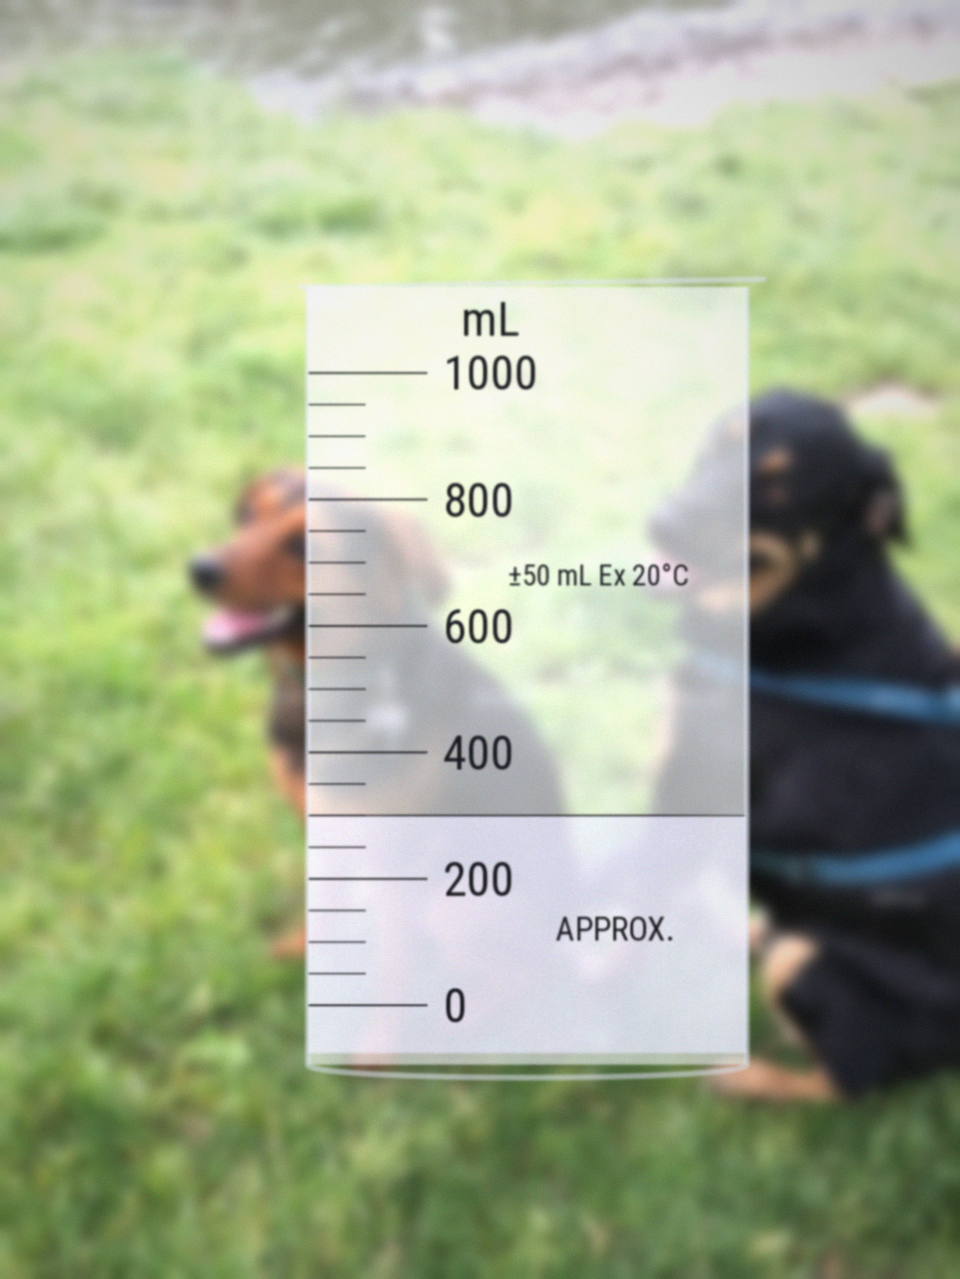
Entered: {"value": 300, "unit": "mL"}
